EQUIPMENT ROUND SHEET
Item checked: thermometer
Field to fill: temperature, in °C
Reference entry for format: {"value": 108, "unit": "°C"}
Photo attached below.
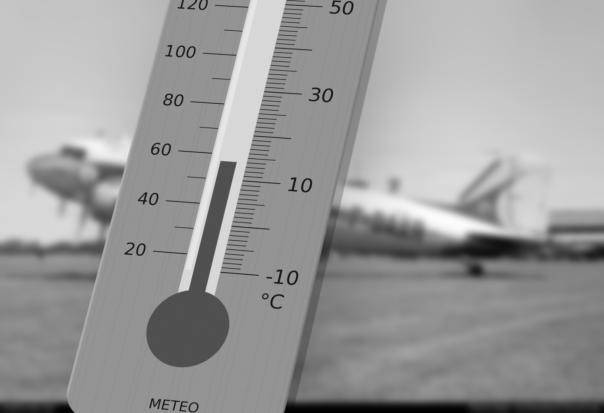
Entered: {"value": 14, "unit": "°C"}
